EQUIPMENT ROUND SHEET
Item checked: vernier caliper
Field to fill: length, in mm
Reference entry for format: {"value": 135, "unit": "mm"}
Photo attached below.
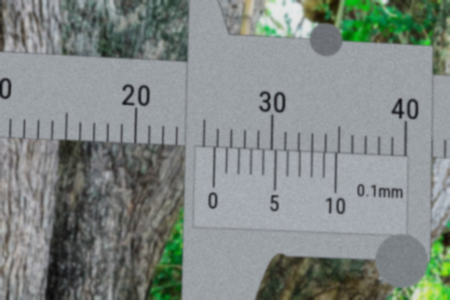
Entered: {"value": 25.8, "unit": "mm"}
